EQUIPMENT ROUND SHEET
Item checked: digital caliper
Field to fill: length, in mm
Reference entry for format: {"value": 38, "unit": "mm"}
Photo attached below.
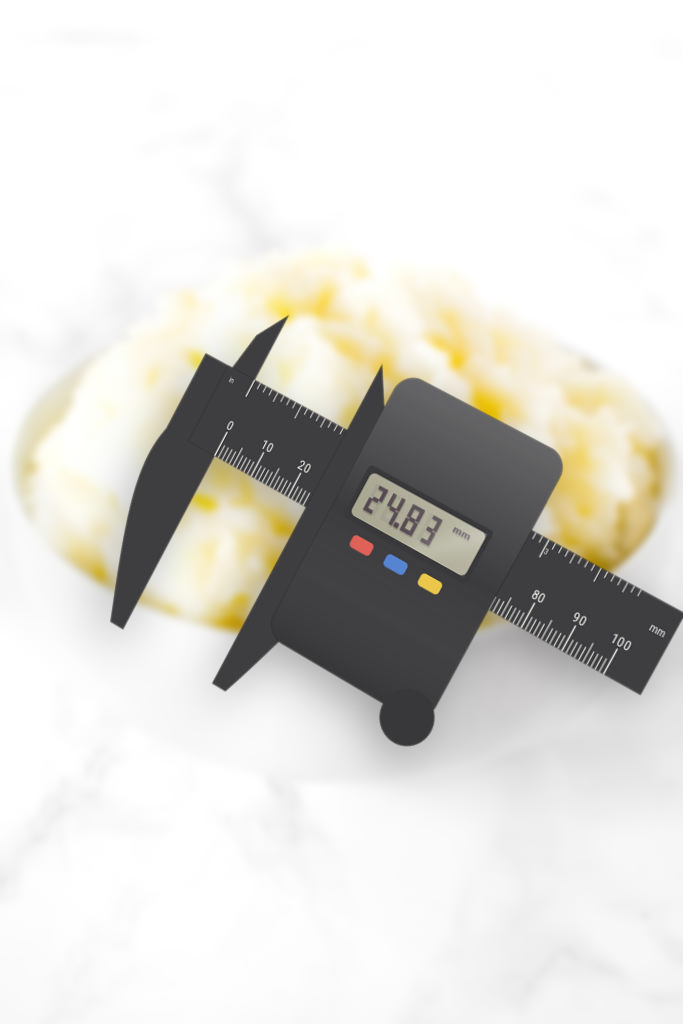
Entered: {"value": 24.83, "unit": "mm"}
